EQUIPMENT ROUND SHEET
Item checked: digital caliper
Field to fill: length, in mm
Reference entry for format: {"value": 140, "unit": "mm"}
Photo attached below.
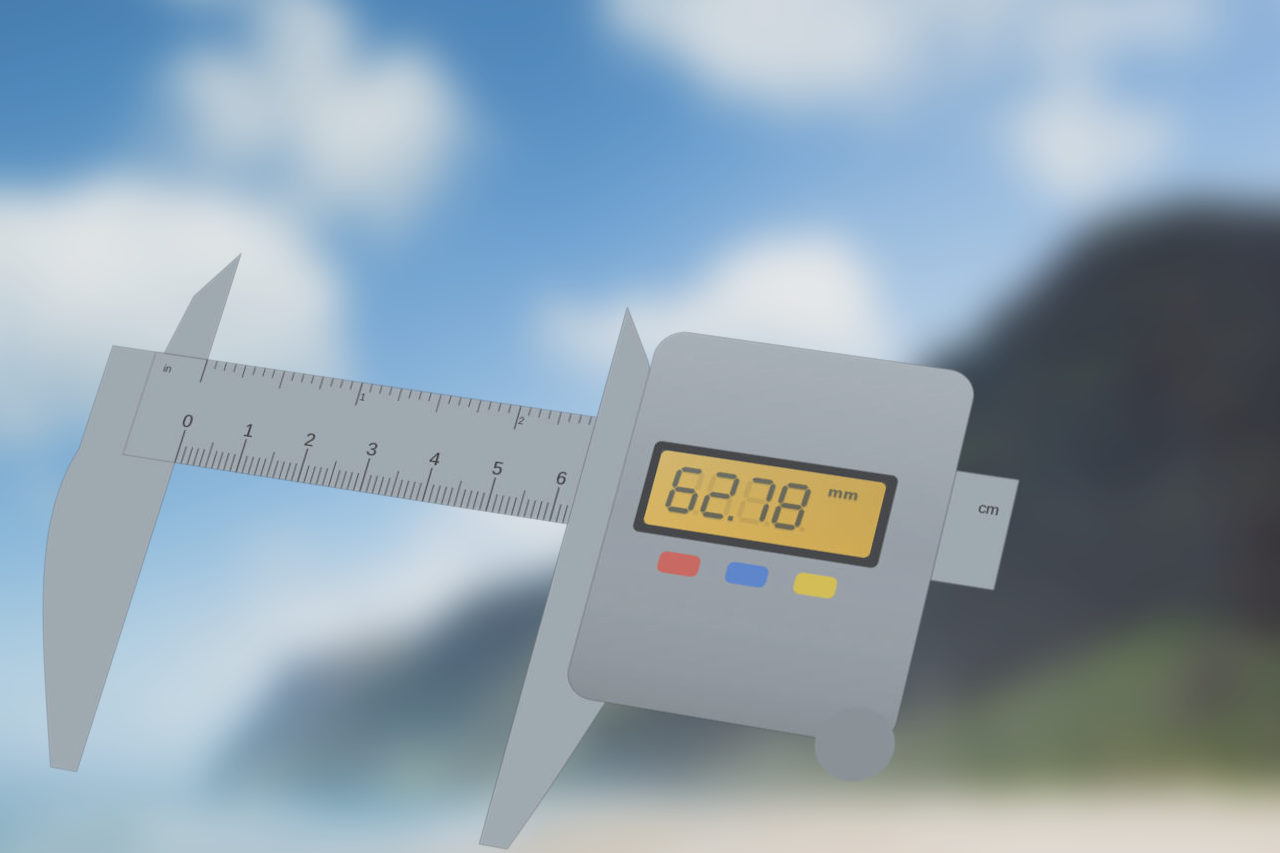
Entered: {"value": 62.78, "unit": "mm"}
